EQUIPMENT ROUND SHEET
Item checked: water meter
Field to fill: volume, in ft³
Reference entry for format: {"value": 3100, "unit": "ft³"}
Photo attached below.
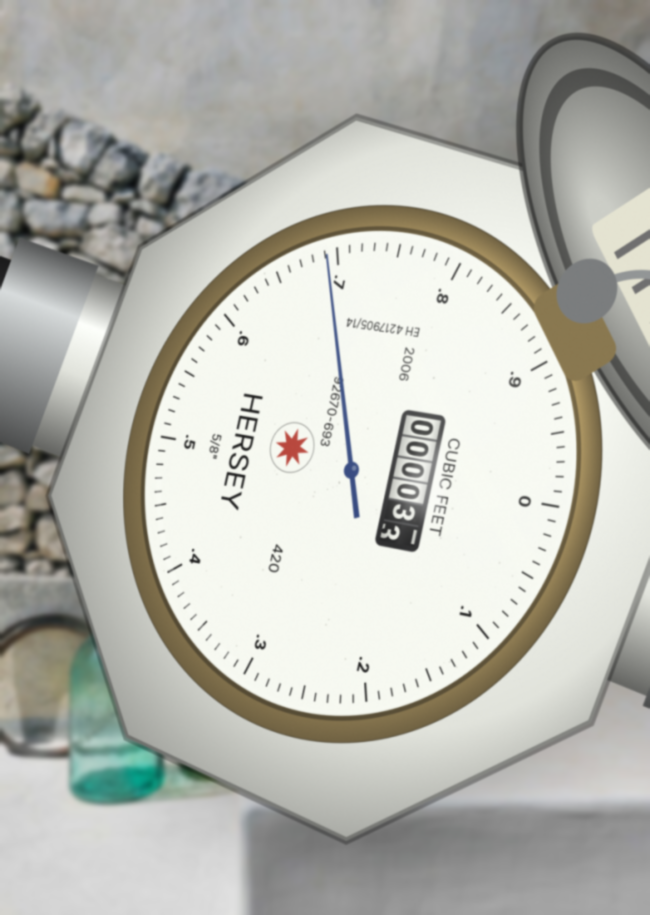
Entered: {"value": 32.69, "unit": "ft³"}
